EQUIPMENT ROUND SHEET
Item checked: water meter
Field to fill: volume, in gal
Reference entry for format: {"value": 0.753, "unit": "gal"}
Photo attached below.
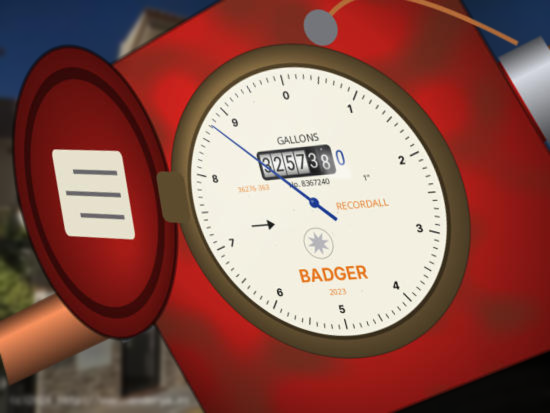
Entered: {"value": 3257378.7, "unit": "gal"}
